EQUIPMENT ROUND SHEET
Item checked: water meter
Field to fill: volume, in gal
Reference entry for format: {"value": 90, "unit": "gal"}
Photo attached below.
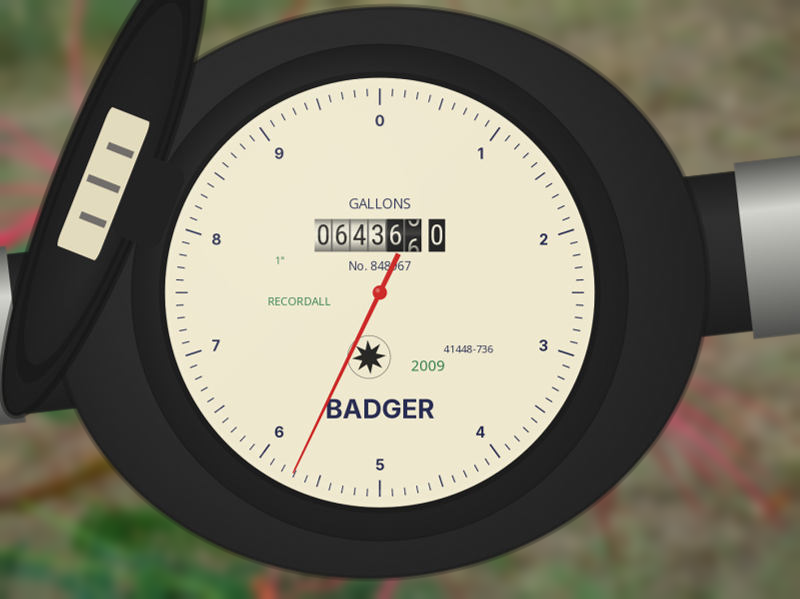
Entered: {"value": 643655.7, "unit": "gal"}
